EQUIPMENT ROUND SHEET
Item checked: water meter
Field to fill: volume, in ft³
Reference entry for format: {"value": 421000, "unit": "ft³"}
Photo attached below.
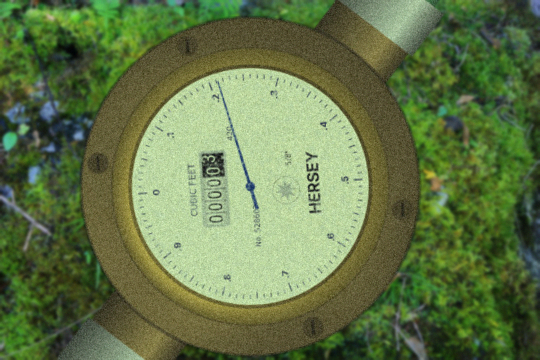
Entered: {"value": 3.21, "unit": "ft³"}
